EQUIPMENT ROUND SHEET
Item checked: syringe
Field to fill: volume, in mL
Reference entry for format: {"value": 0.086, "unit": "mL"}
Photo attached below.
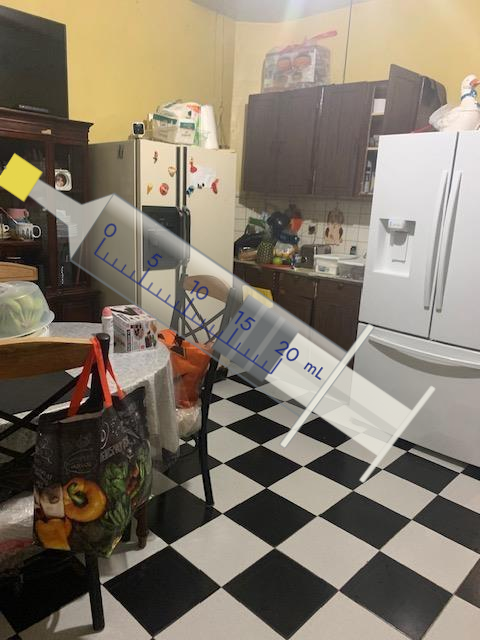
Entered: {"value": 14, "unit": "mL"}
